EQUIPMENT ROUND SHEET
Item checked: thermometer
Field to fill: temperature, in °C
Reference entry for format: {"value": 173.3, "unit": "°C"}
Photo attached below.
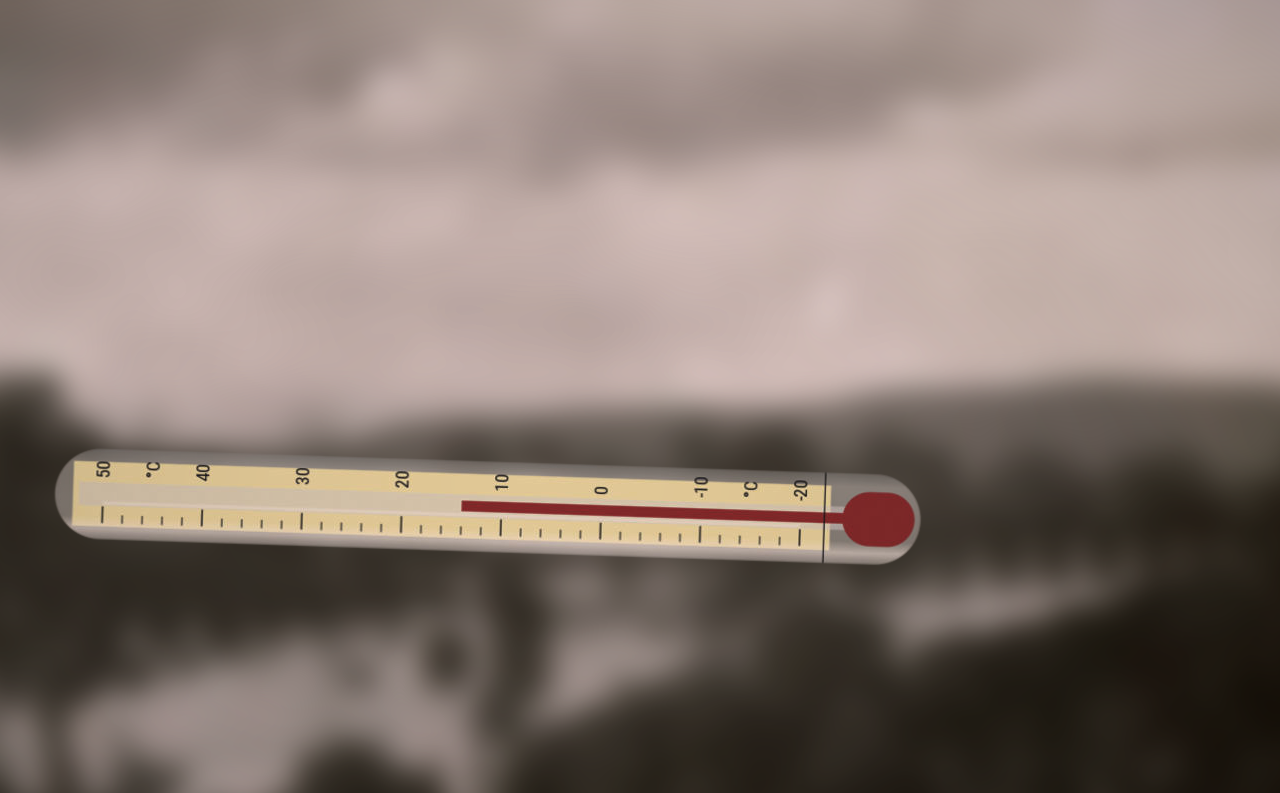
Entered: {"value": 14, "unit": "°C"}
